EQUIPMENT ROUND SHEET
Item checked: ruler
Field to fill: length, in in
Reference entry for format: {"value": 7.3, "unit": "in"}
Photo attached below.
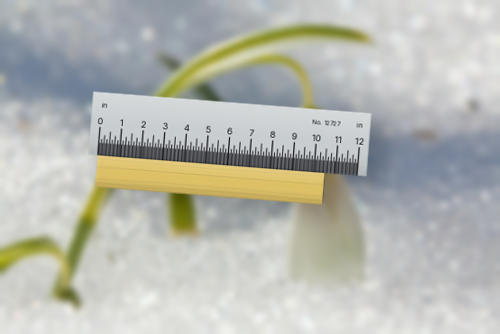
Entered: {"value": 10.5, "unit": "in"}
